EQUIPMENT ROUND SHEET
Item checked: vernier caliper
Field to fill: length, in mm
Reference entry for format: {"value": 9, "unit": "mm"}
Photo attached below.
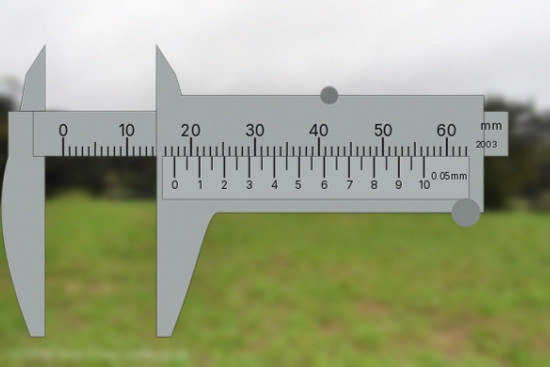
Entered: {"value": 17.4, "unit": "mm"}
